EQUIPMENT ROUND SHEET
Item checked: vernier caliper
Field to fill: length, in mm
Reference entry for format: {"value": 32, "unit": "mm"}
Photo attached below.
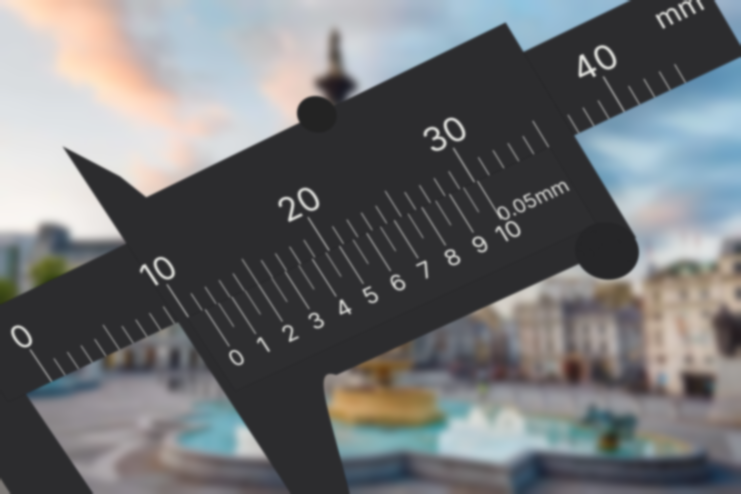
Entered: {"value": 11.2, "unit": "mm"}
